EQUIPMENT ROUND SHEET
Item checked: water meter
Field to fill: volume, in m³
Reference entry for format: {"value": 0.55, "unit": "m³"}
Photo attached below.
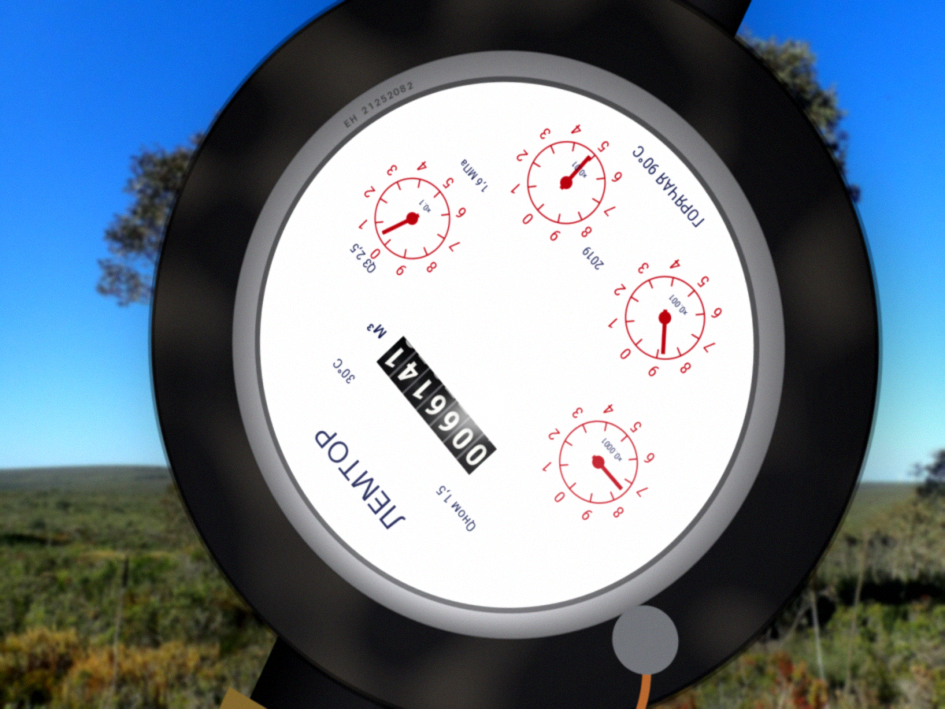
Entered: {"value": 66141.0487, "unit": "m³"}
